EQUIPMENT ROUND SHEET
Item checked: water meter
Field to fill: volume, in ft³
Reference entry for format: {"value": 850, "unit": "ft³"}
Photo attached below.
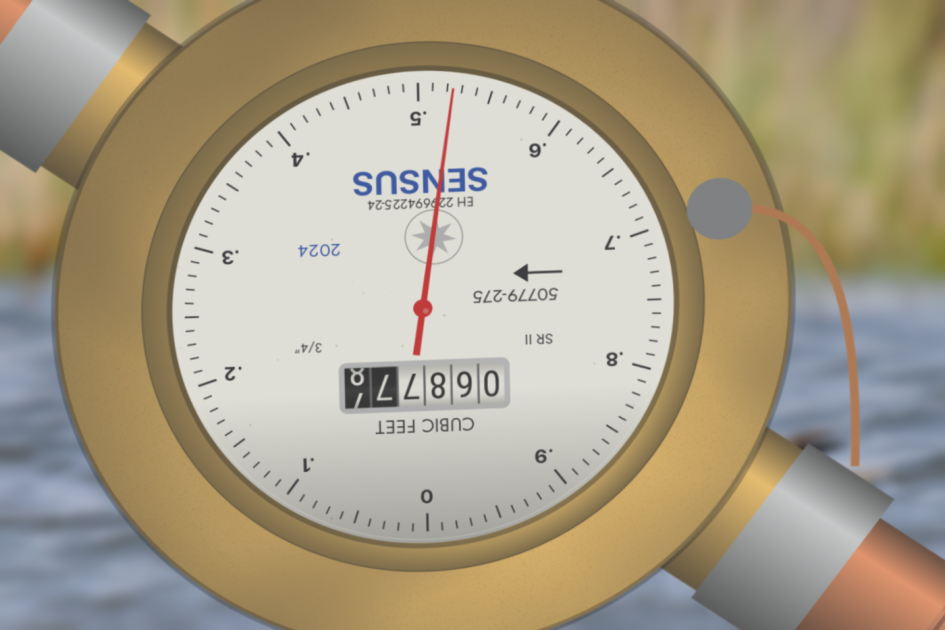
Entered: {"value": 68777.52, "unit": "ft³"}
